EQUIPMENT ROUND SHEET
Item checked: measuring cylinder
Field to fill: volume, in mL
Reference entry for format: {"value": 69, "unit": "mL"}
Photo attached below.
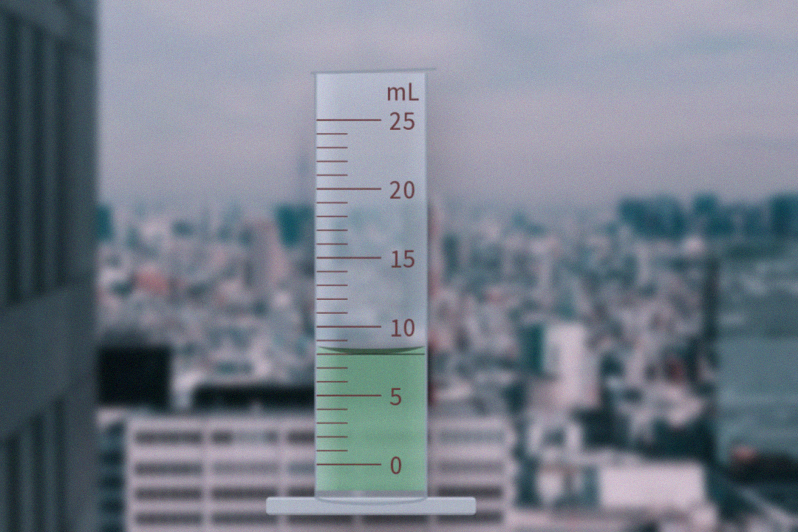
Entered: {"value": 8, "unit": "mL"}
